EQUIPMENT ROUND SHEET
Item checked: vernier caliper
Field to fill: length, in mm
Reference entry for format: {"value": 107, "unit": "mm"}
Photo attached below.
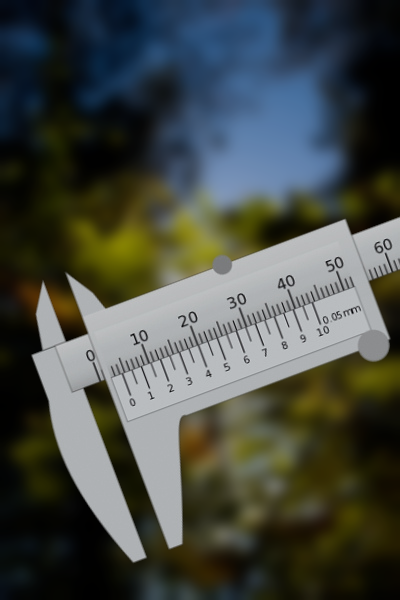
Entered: {"value": 4.5, "unit": "mm"}
